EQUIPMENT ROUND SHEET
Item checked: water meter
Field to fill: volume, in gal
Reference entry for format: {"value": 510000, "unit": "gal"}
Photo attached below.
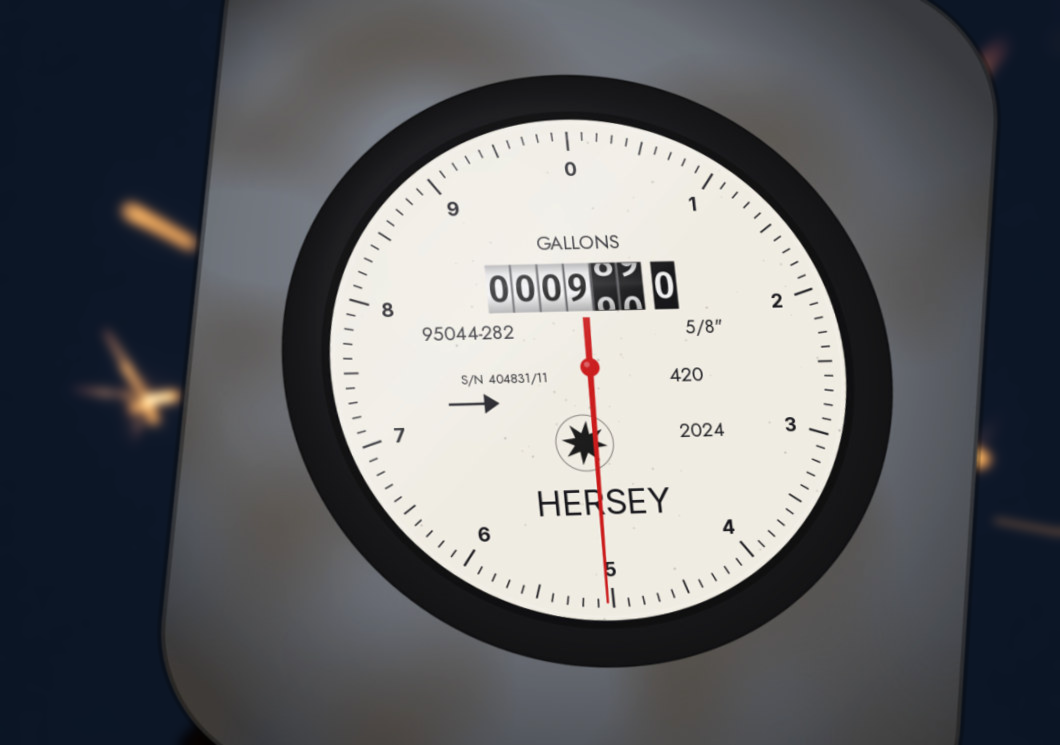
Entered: {"value": 9895.0, "unit": "gal"}
